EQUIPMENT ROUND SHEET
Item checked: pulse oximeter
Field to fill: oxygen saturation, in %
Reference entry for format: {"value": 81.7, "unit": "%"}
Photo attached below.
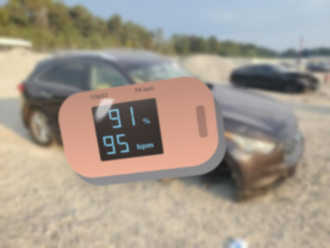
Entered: {"value": 91, "unit": "%"}
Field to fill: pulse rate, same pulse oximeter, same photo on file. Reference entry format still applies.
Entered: {"value": 95, "unit": "bpm"}
